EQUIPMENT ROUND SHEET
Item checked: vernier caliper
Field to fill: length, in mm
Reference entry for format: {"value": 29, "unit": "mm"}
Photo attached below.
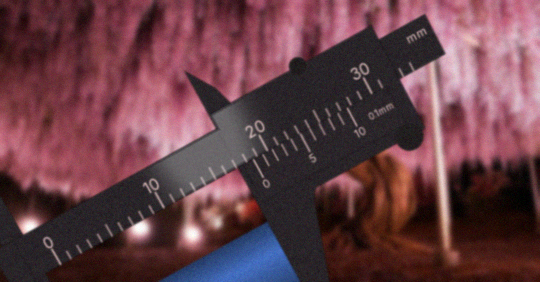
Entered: {"value": 18.6, "unit": "mm"}
